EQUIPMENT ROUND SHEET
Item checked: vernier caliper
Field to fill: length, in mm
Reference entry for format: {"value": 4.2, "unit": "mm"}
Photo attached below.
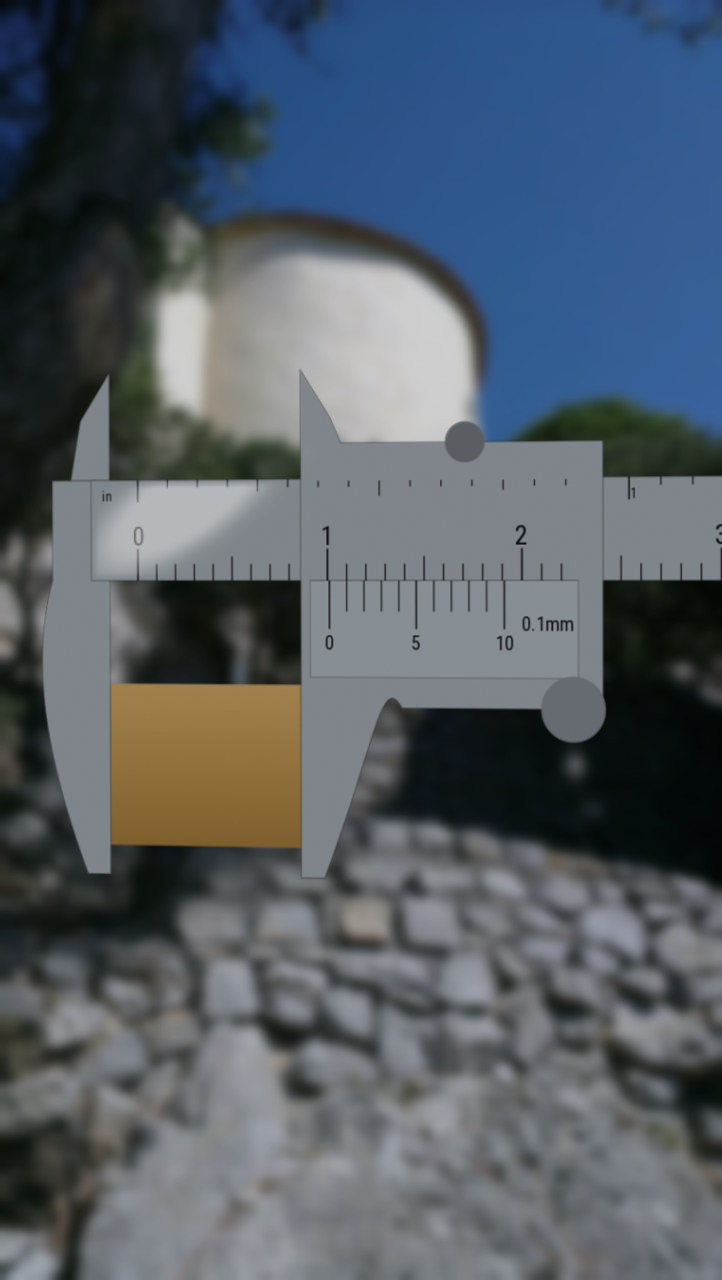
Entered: {"value": 10.1, "unit": "mm"}
